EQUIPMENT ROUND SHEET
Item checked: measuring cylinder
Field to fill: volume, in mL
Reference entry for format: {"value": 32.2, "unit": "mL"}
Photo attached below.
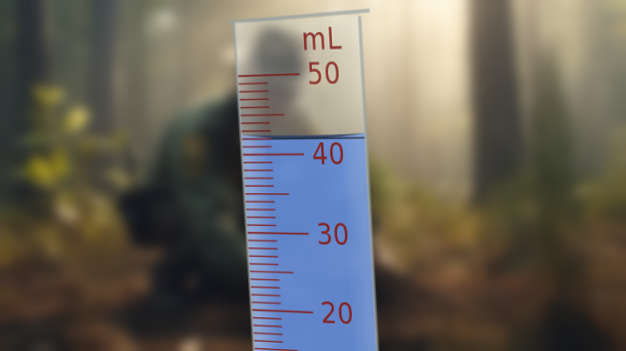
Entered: {"value": 42, "unit": "mL"}
